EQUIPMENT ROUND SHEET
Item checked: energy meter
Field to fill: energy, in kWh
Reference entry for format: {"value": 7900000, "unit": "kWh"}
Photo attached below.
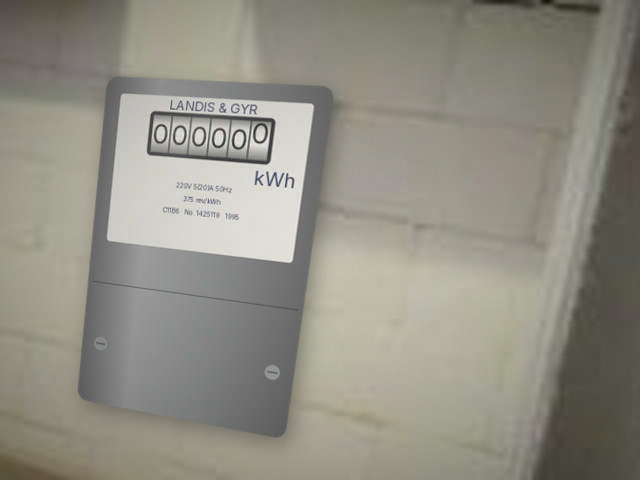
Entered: {"value": 0, "unit": "kWh"}
